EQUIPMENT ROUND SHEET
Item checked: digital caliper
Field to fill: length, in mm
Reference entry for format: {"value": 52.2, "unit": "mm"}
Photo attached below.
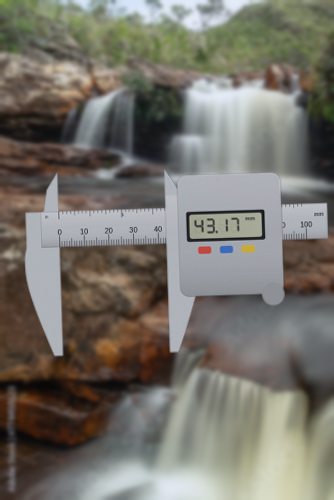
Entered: {"value": 43.17, "unit": "mm"}
